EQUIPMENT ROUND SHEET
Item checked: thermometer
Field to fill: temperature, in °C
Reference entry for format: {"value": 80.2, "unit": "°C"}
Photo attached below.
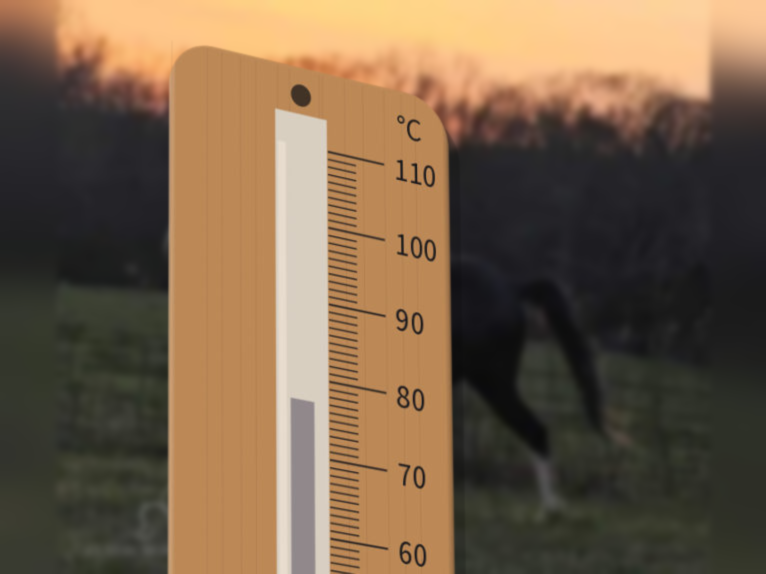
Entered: {"value": 77, "unit": "°C"}
